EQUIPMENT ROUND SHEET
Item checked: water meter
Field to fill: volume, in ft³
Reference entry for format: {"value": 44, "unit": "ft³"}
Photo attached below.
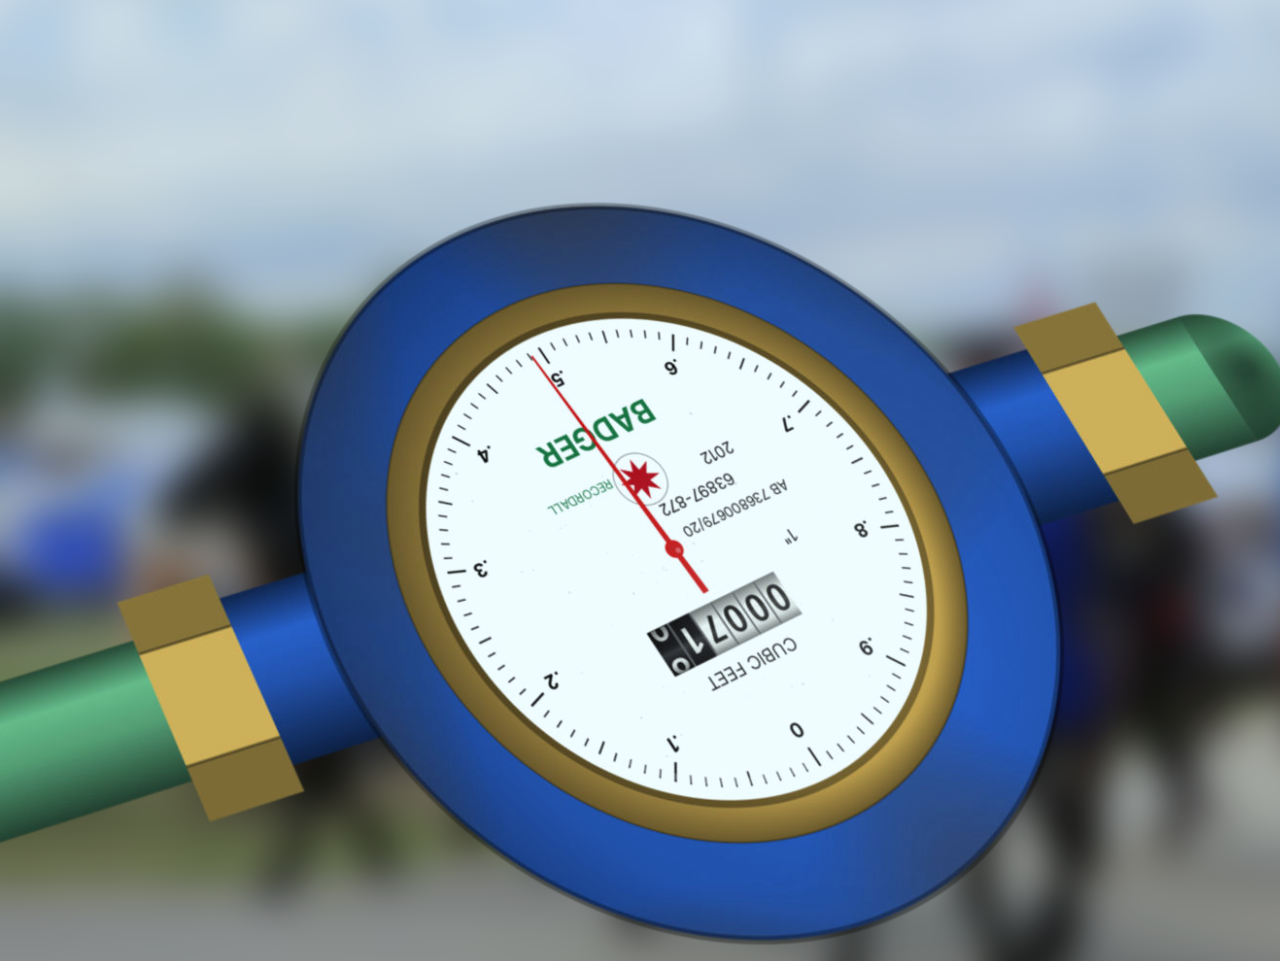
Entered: {"value": 718.49, "unit": "ft³"}
